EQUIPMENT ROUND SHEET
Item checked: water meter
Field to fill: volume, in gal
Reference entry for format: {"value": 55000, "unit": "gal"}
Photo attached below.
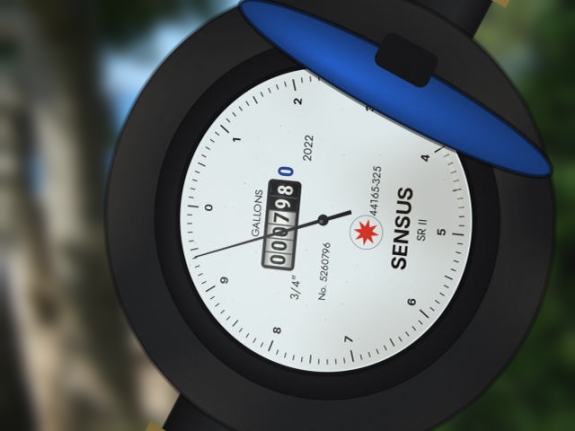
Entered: {"value": 7979.4, "unit": "gal"}
